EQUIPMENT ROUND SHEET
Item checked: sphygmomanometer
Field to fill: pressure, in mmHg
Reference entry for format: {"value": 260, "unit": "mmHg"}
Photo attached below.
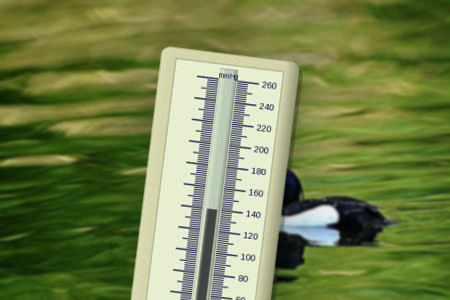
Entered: {"value": 140, "unit": "mmHg"}
